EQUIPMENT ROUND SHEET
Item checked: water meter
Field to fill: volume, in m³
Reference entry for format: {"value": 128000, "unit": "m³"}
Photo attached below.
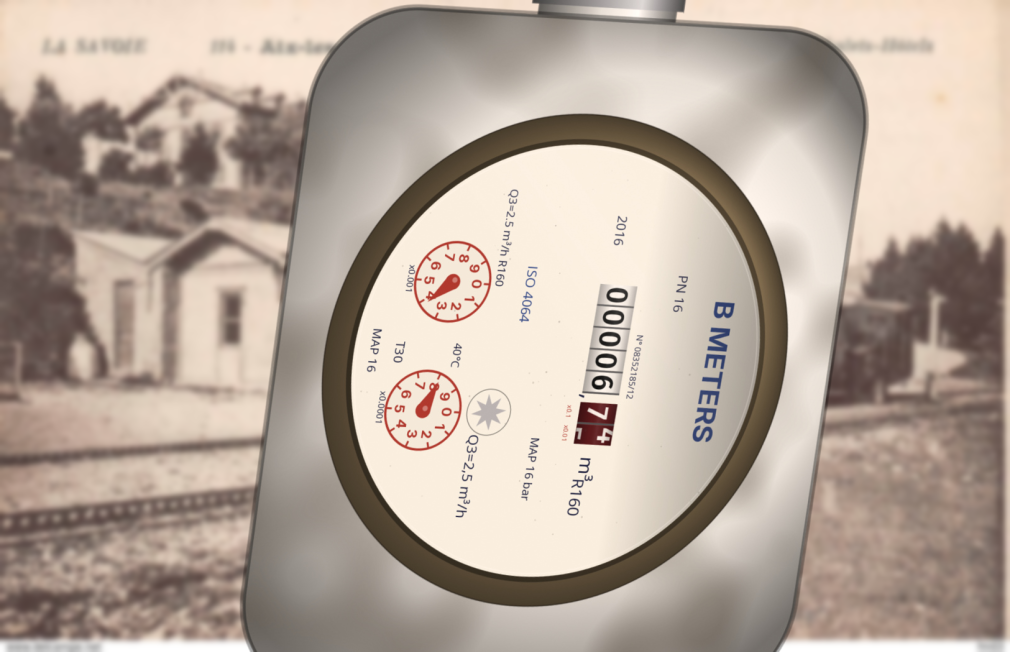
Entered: {"value": 6.7438, "unit": "m³"}
